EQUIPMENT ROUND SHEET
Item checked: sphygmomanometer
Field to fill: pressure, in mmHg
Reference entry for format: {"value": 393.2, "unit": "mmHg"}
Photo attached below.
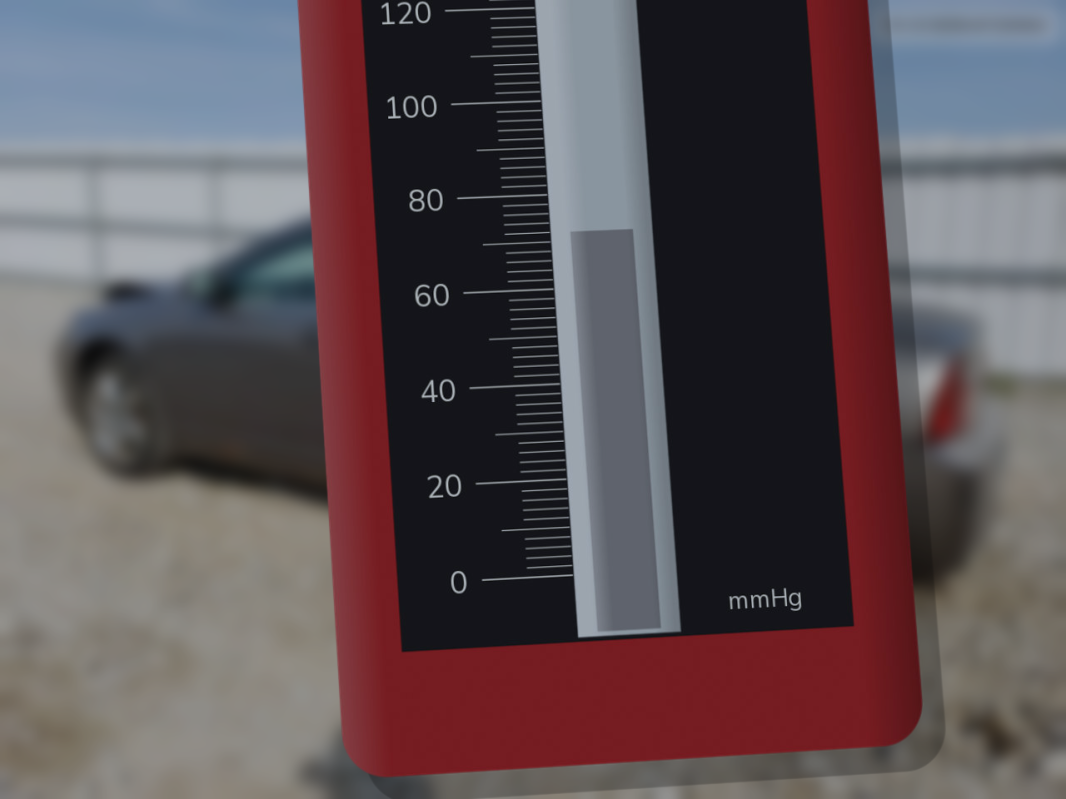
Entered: {"value": 72, "unit": "mmHg"}
